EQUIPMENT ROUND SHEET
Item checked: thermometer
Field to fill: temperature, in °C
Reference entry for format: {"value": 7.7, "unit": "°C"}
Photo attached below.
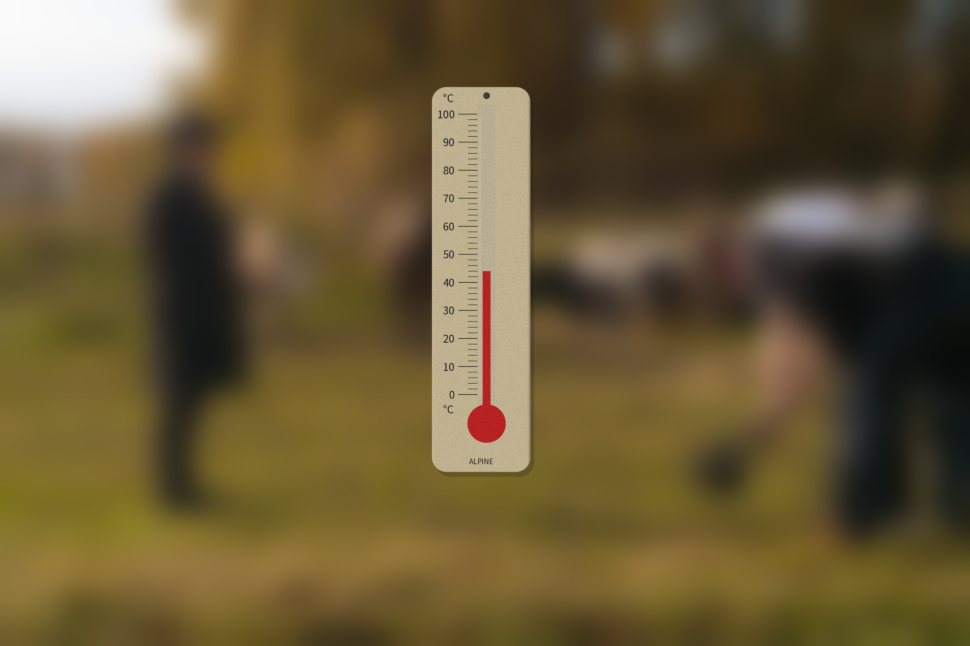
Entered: {"value": 44, "unit": "°C"}
